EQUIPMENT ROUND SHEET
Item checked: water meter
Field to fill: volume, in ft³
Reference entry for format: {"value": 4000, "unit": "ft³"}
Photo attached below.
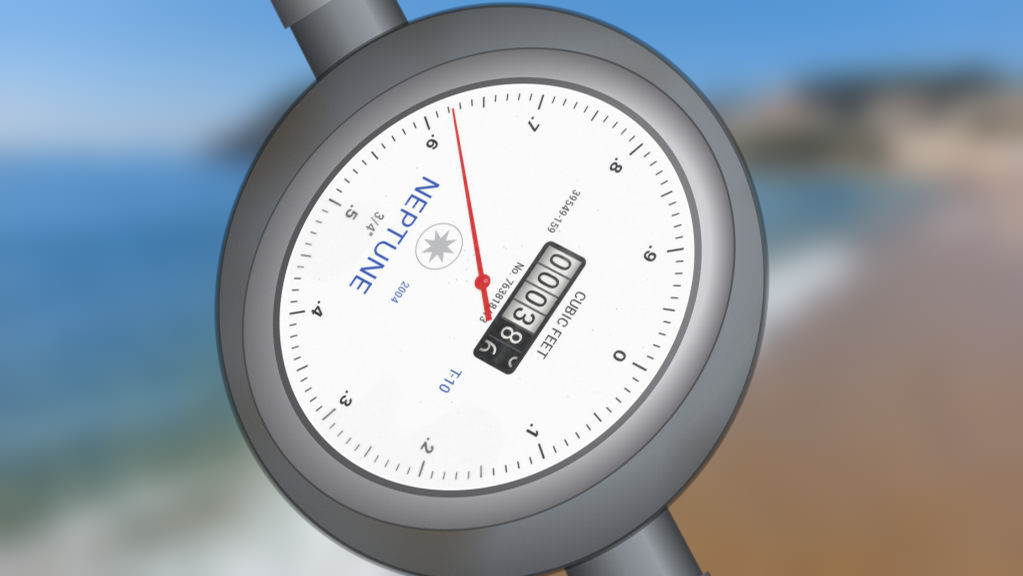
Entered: {"value": 385.62, "unit": "ft³"}
